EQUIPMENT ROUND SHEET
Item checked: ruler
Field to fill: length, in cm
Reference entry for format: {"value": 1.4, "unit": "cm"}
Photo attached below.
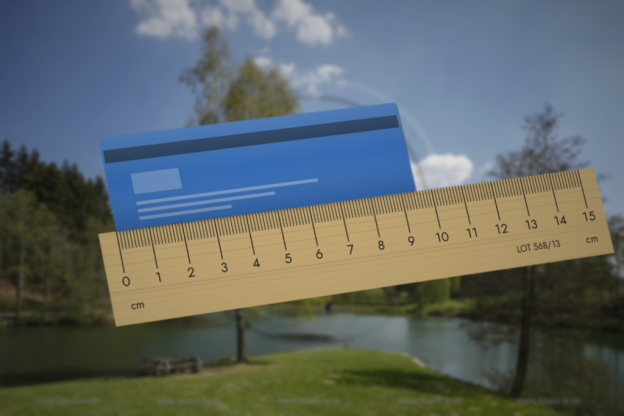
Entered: {"value": 9.5, "unit": "cm"}
